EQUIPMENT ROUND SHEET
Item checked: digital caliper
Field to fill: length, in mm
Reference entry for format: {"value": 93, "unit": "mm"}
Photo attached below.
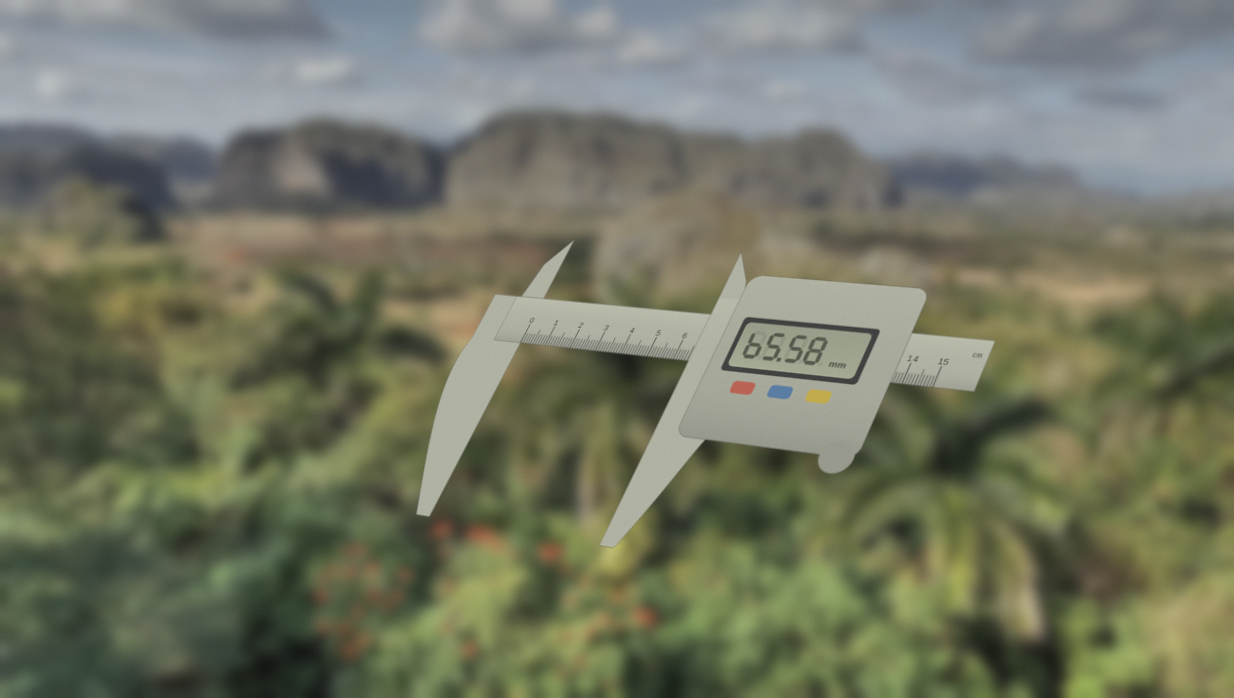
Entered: {"value": 65.58, "unit": "mm"}
